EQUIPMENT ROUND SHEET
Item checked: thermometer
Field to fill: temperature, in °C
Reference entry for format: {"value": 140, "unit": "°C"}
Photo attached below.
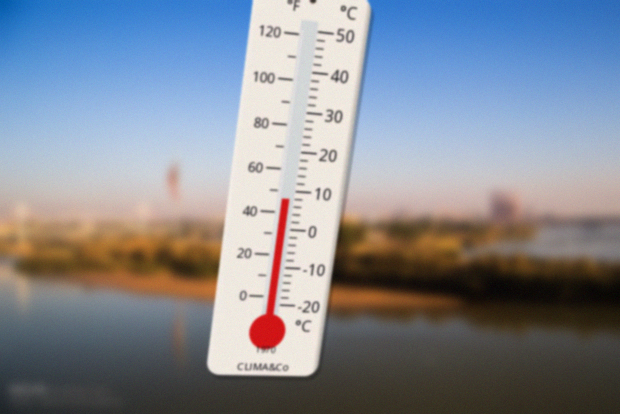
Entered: {"value": 8, "unit": "°C"}
